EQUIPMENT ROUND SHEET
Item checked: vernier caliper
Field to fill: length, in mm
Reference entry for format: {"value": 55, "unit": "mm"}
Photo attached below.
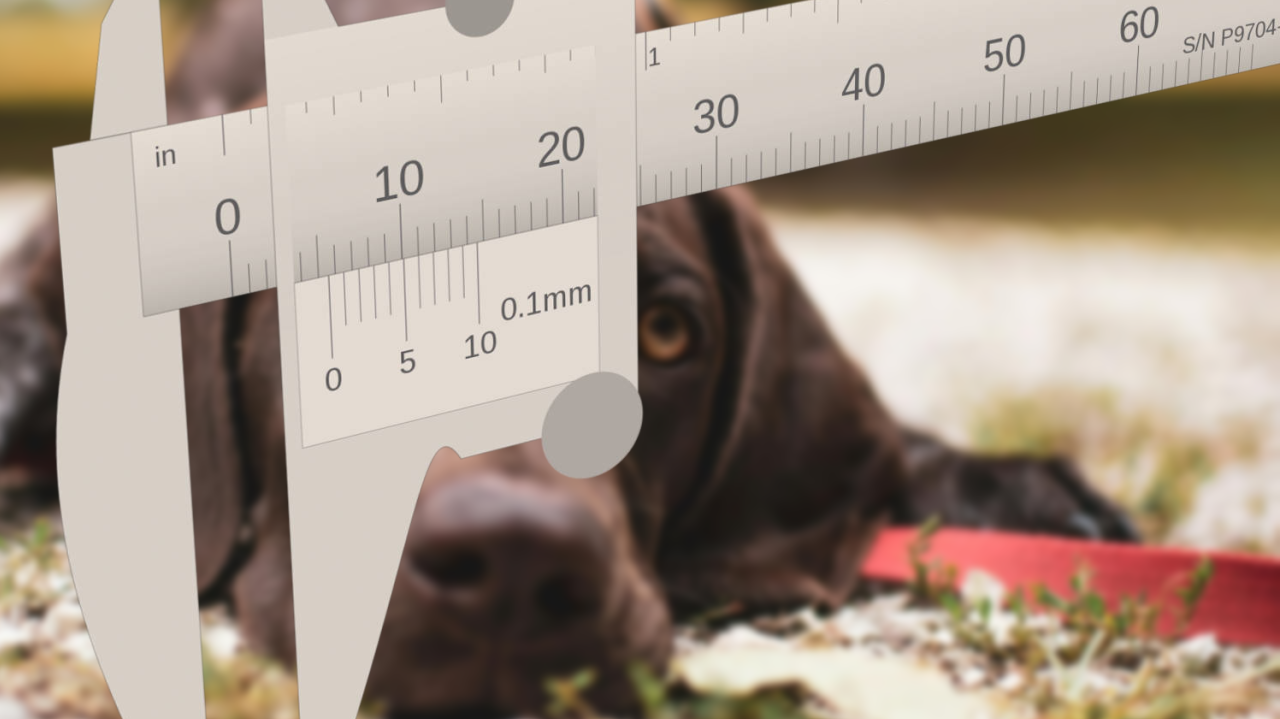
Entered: {"value": 5.6, "unit": "mm"}
